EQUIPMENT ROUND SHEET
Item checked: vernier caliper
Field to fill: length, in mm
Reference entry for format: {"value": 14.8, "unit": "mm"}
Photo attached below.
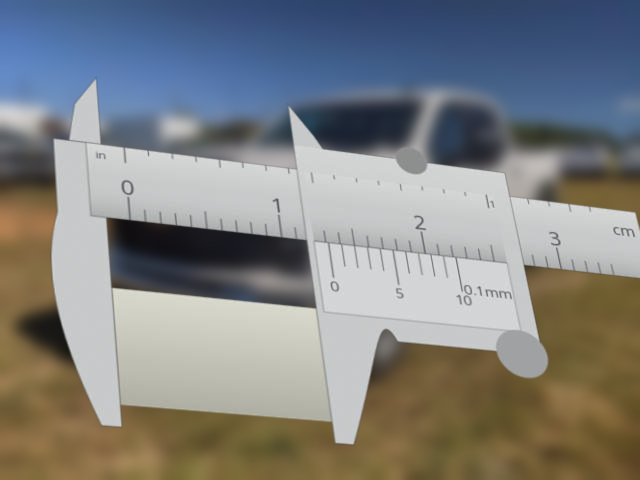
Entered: {"value": 13.2, "unit": "mm"}
